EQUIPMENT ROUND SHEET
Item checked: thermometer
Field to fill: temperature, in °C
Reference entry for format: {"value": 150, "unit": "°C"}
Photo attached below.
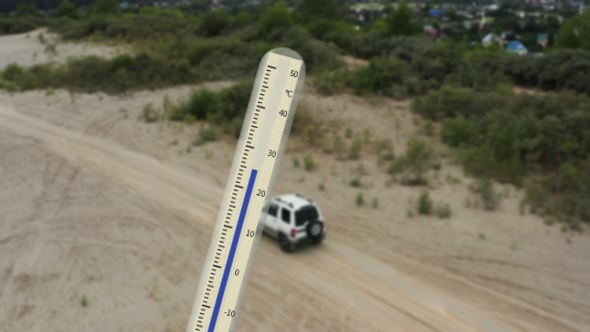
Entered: {"value": 25, "unit": "°C"}
